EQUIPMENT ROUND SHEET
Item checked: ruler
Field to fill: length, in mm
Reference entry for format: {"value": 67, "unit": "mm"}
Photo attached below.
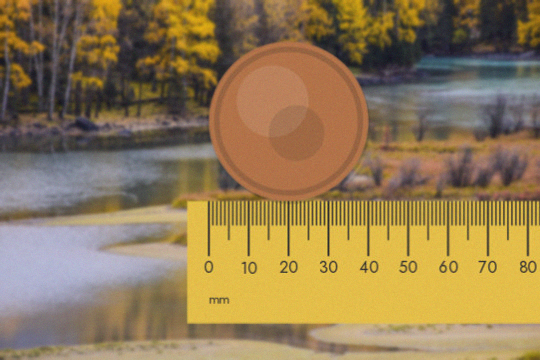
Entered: {"value": 40, "unit": "mm"}
